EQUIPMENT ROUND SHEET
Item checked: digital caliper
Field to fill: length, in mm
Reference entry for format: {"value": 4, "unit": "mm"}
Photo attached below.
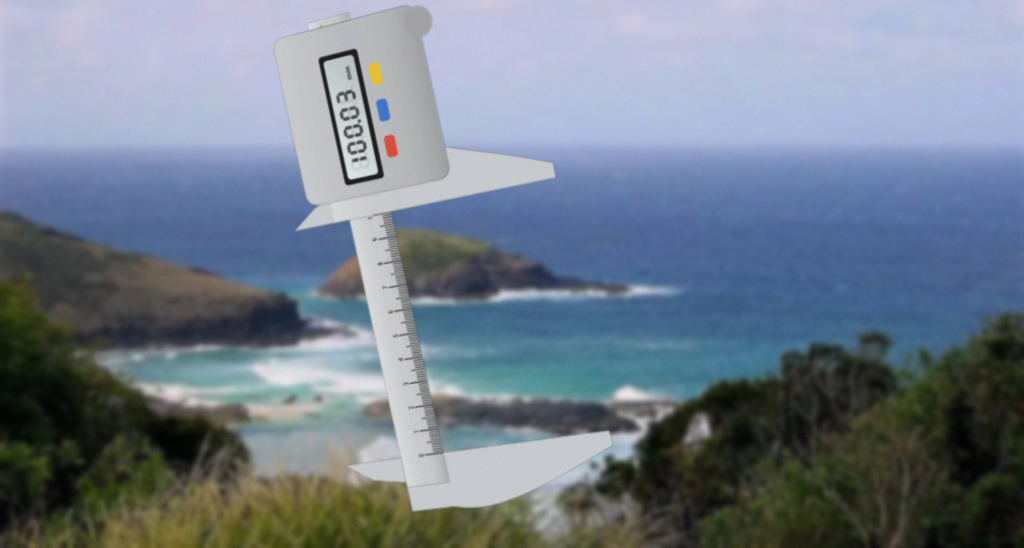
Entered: {"value": 100.03, "unit": "mm"}
